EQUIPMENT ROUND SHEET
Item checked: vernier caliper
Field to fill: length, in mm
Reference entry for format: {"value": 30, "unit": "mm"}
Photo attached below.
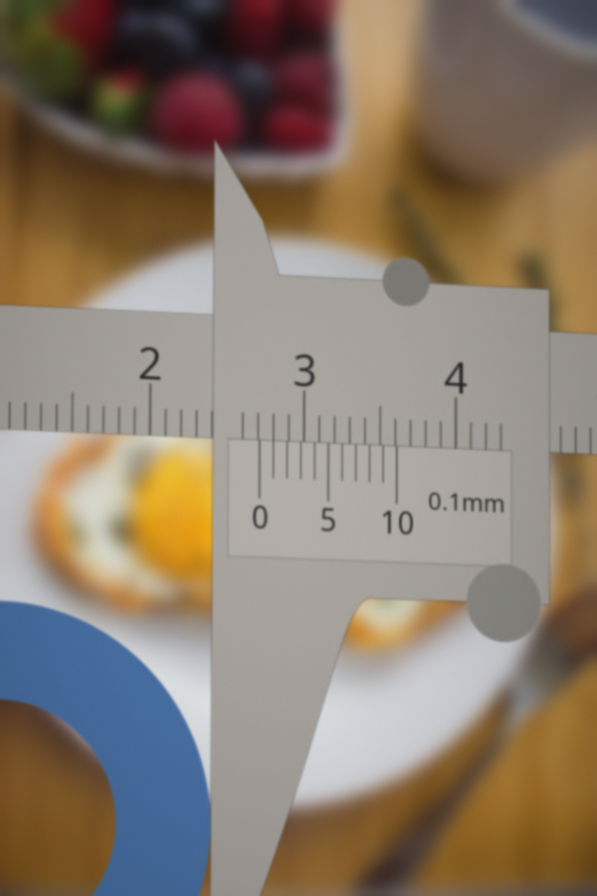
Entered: {"value": 27.1, "unit": "mm"}
